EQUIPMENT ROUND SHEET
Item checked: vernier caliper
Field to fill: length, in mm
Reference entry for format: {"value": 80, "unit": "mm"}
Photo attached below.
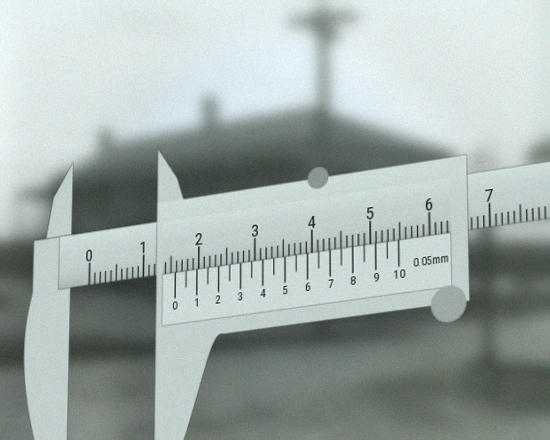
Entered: {"value": 15.8, "unit": "mm"}
